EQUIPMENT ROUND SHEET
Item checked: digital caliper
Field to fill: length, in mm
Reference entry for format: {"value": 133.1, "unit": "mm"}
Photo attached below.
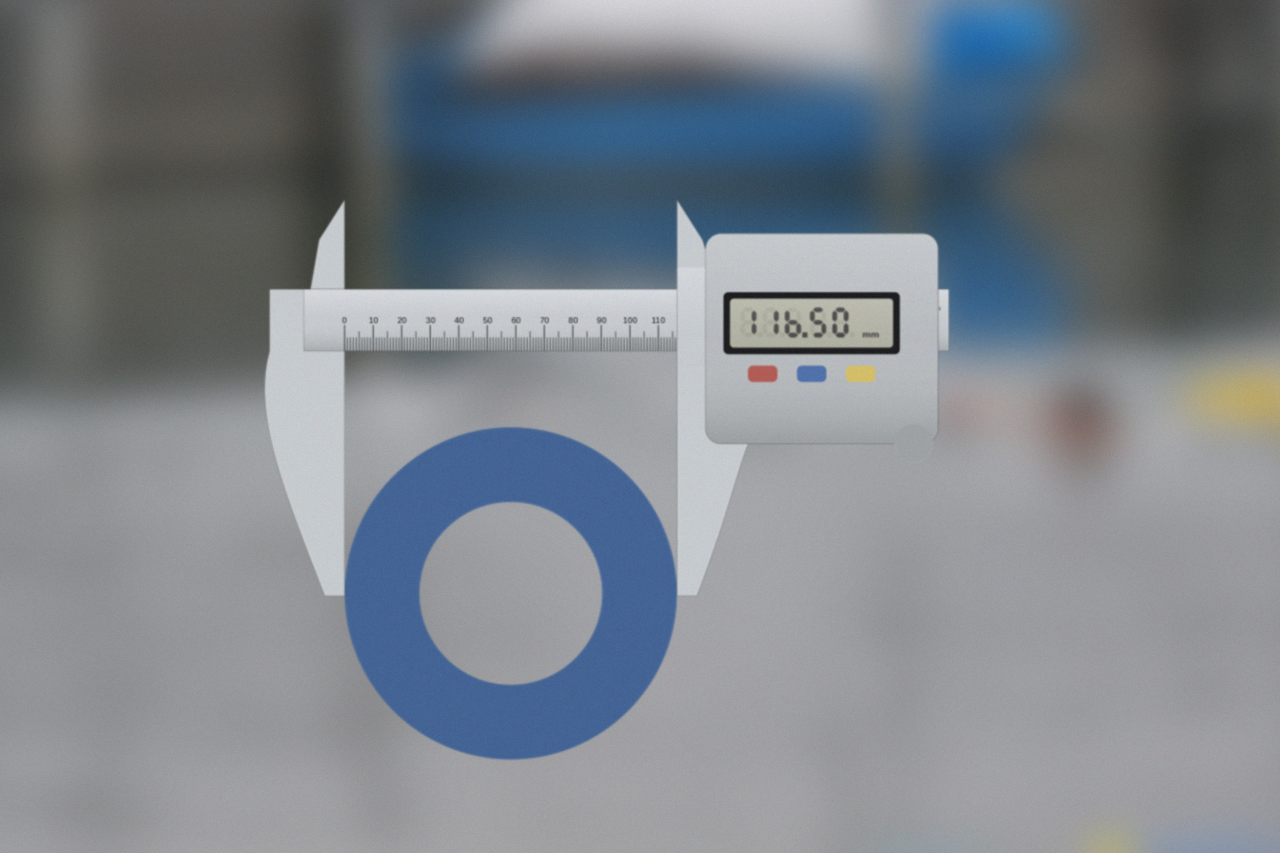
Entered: {"value": 116.50, "unit": "mm"}
